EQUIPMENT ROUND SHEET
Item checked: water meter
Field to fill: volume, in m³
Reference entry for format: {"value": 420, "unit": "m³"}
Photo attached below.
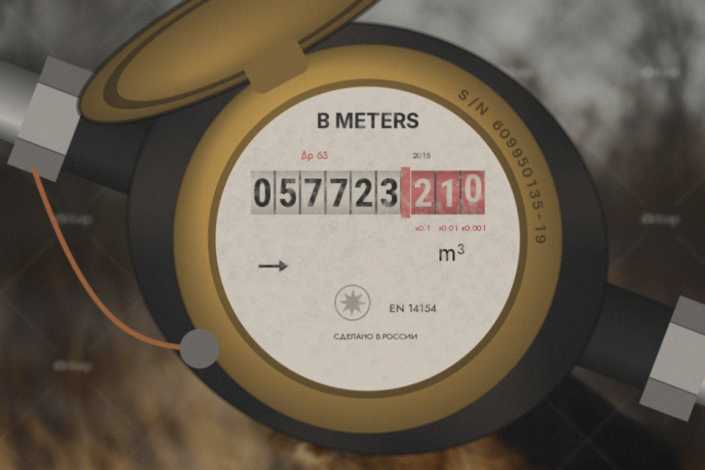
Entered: {"value": 57723.210, "unit": "m³"}
